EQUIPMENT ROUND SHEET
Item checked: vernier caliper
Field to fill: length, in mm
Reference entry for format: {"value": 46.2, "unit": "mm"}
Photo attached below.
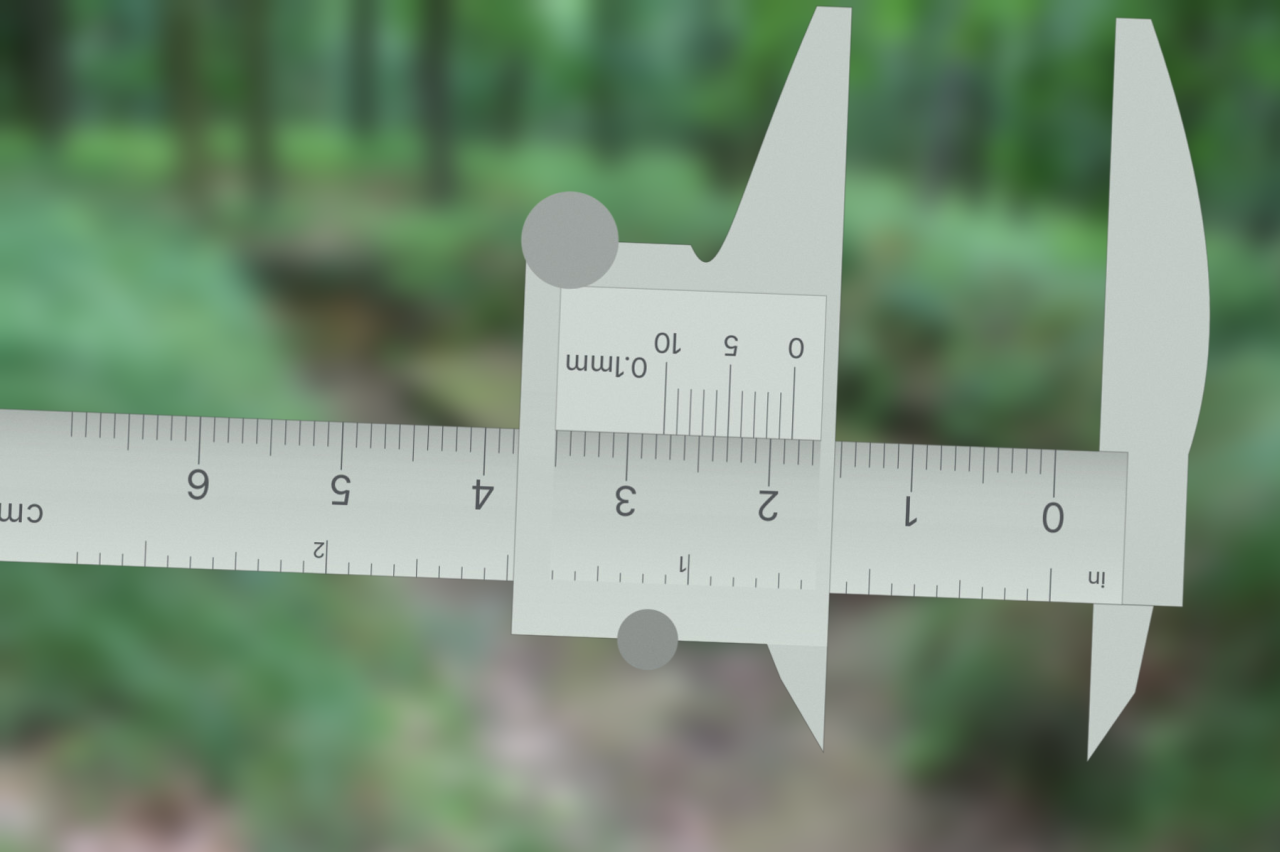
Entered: {"value": 18.5, "unit": "mm"}
